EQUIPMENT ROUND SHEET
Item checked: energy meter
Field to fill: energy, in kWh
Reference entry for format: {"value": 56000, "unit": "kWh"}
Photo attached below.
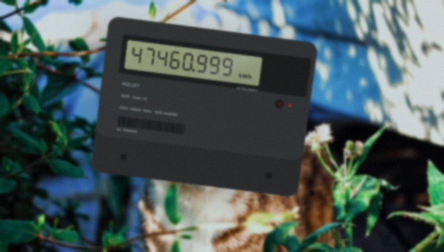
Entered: {"value": 47460.999, "unit": "kWh"}
